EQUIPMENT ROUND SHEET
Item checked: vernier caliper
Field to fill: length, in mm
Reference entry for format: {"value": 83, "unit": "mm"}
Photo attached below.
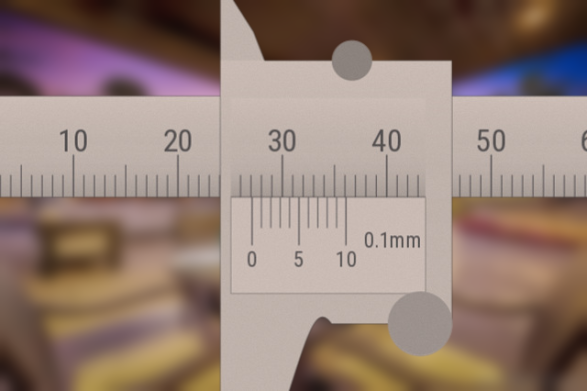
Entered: {"value": 27.1, "unit": "mm"}
